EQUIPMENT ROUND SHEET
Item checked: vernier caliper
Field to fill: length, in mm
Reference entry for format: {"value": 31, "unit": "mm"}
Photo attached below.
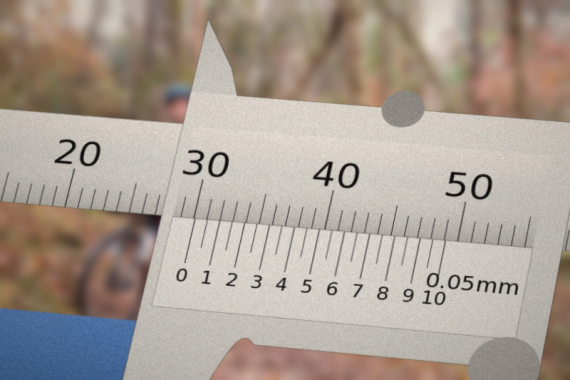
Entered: {"value": 30.1, "unit": "mm"}
